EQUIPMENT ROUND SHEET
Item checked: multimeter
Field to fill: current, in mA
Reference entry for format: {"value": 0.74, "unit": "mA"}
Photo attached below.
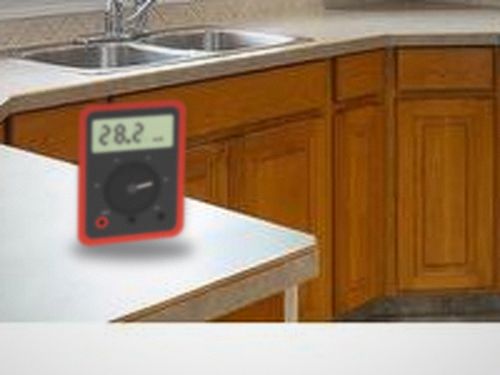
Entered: {"value": 28.2, "unit": "mA"}
